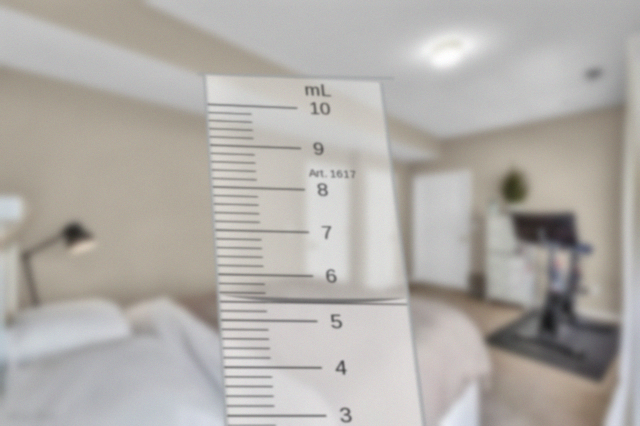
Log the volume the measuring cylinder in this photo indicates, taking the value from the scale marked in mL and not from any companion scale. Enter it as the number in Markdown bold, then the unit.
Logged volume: **5.4** mL
